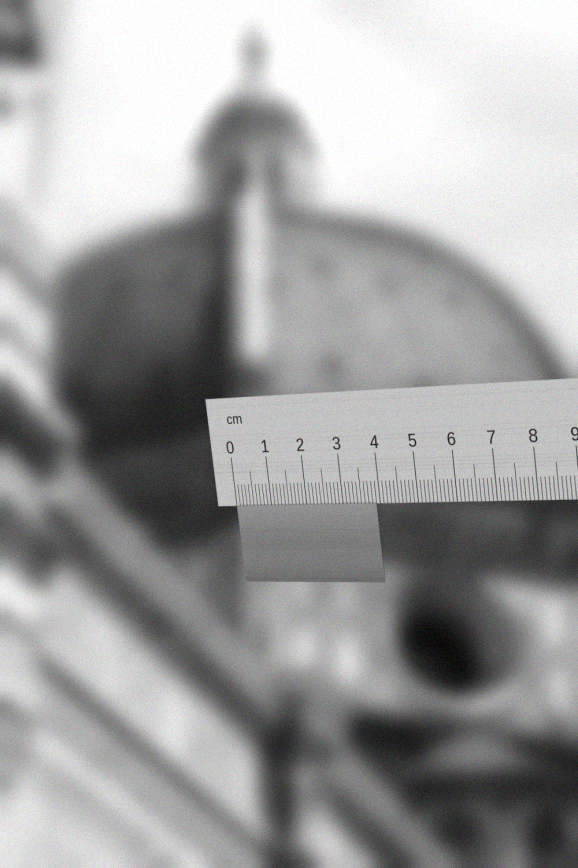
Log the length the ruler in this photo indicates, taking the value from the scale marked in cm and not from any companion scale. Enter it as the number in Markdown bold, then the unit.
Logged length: **3.9** cm
